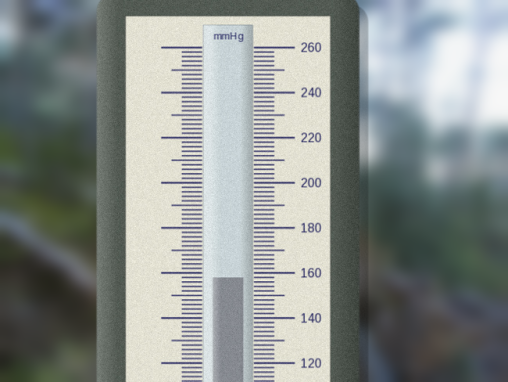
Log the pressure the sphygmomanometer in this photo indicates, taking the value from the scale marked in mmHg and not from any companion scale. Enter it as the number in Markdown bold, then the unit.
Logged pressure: **158** mmHg
